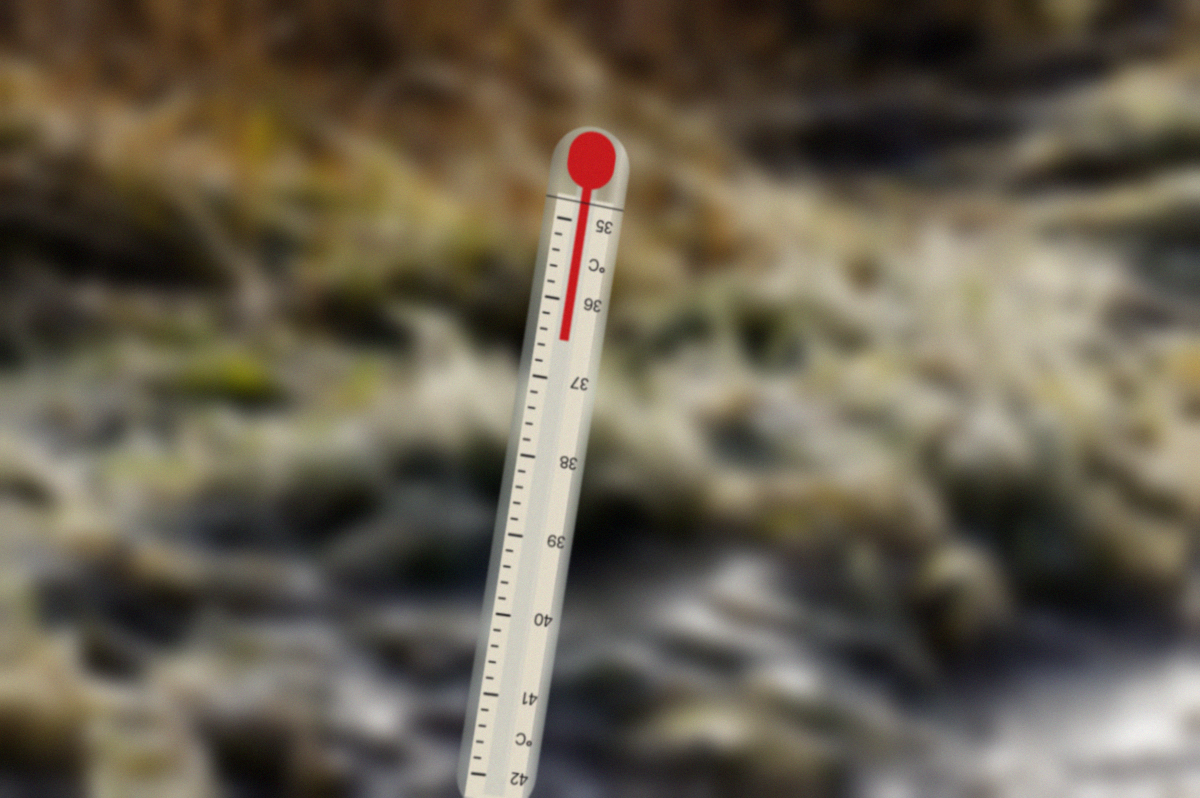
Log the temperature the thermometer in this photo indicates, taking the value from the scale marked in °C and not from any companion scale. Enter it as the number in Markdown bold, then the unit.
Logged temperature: **36.5** °C
